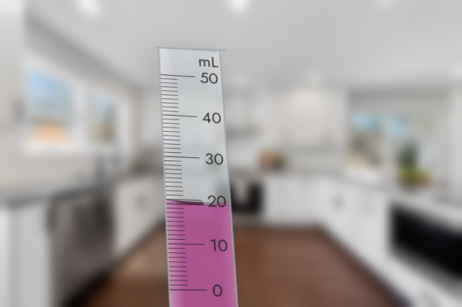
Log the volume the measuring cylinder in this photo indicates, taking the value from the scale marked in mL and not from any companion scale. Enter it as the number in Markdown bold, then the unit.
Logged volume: **19** mL
